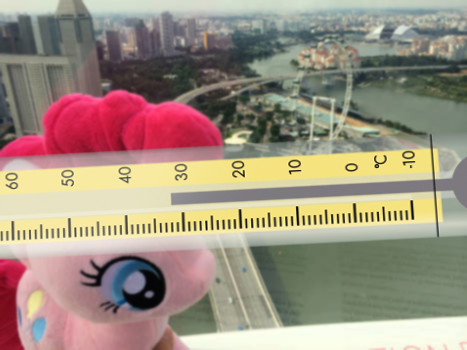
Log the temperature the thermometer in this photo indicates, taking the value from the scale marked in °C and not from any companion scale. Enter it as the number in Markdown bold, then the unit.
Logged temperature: **32** °C
